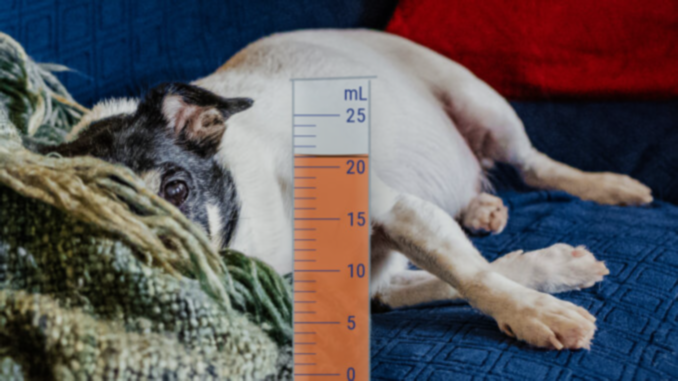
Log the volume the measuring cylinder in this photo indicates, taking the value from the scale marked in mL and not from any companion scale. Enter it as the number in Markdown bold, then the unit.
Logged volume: **21** mL
